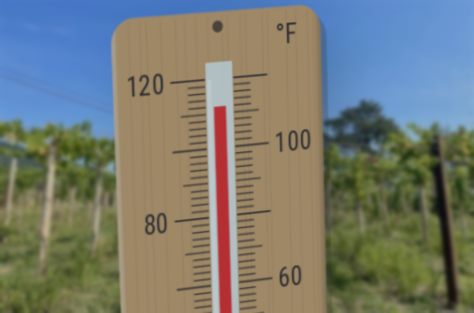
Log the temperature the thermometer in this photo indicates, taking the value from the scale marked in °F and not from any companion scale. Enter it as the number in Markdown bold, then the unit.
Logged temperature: **112** °F
